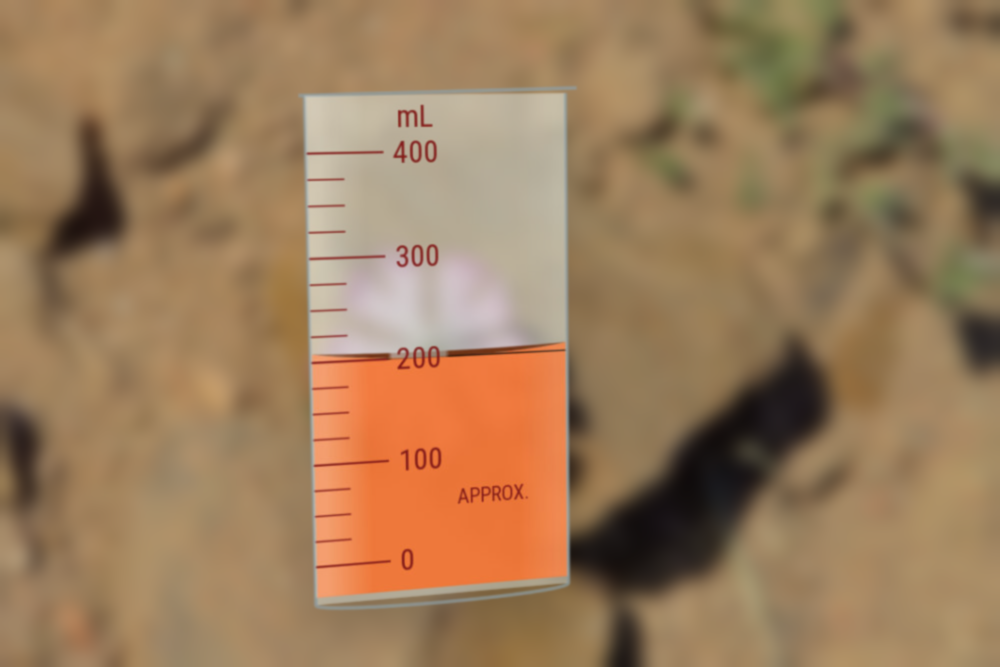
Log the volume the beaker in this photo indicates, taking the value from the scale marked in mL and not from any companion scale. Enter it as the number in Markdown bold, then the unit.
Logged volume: **200** mL
